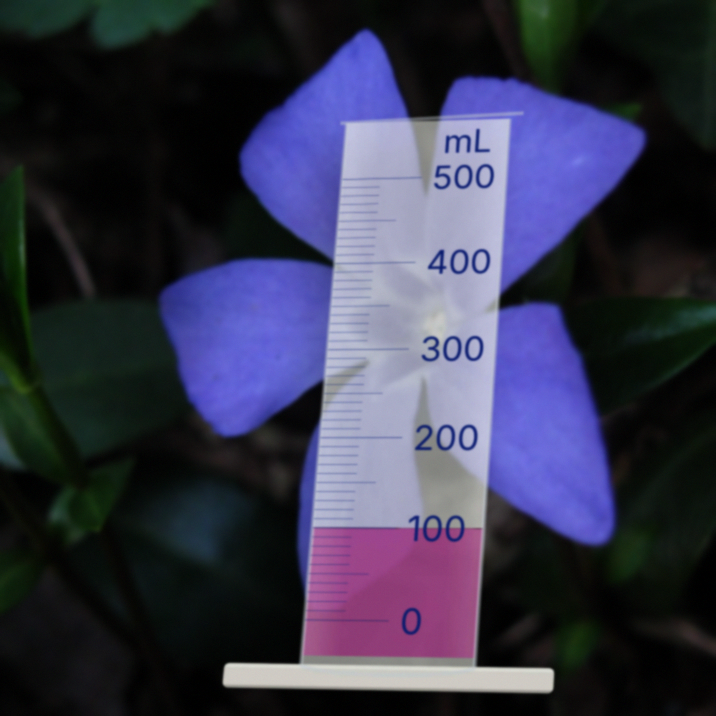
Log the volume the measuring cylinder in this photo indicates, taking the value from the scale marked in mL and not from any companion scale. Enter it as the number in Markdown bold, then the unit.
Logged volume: **100** mL
